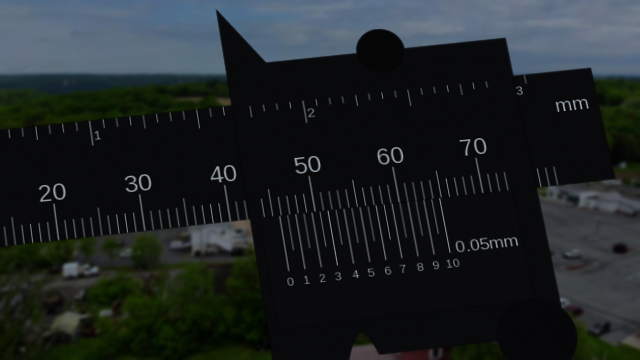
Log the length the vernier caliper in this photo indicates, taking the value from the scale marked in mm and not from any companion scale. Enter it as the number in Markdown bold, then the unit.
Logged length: **45.8** mm
